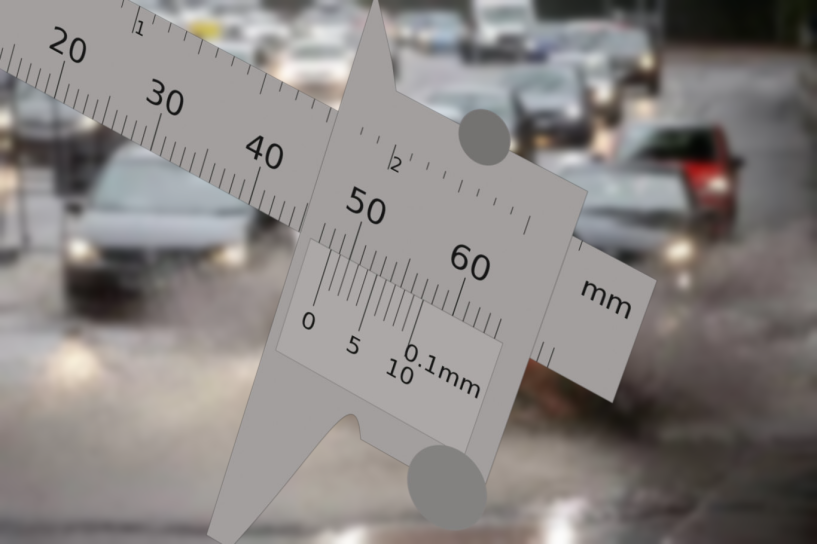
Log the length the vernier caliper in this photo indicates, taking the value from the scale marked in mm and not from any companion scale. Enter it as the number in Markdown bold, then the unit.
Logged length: **48.2** mm
